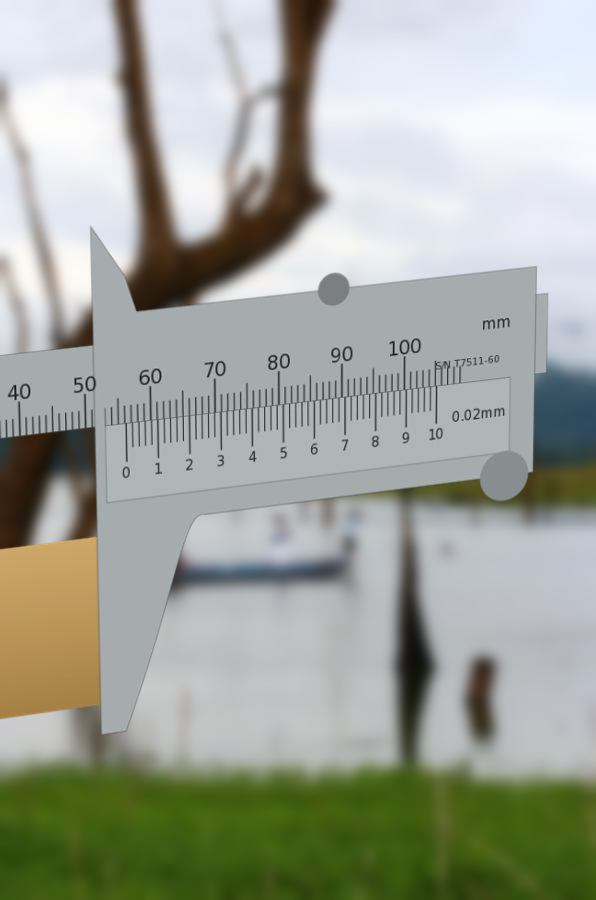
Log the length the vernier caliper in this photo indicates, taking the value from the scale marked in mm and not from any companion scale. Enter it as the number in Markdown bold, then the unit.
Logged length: **56.2** mm
